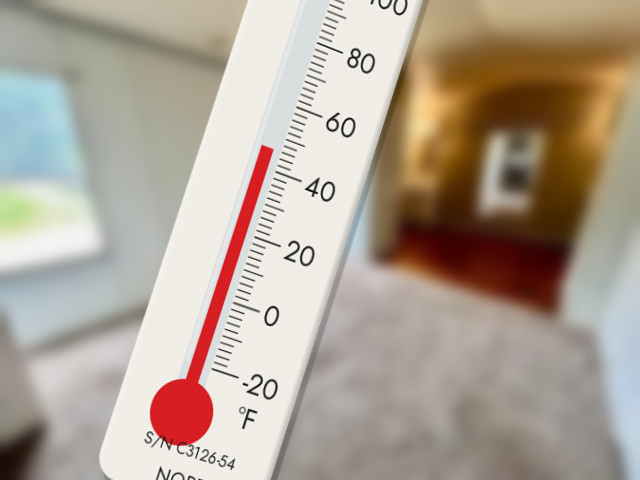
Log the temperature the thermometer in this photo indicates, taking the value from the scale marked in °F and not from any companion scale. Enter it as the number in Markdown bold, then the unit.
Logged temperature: **46** °F
